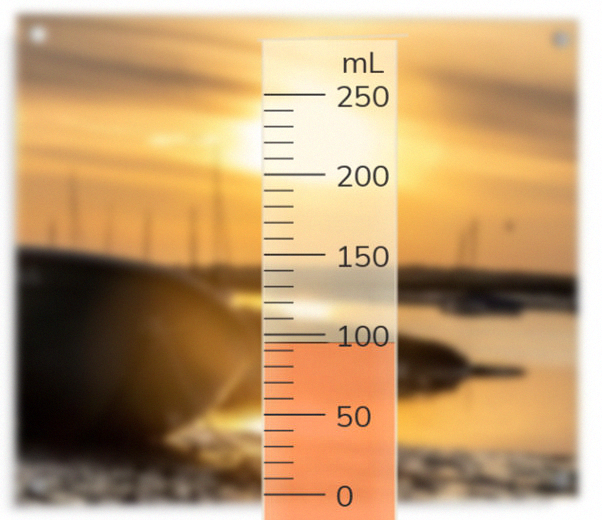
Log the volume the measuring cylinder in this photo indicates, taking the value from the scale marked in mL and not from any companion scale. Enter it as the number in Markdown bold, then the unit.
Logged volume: **95** mL
